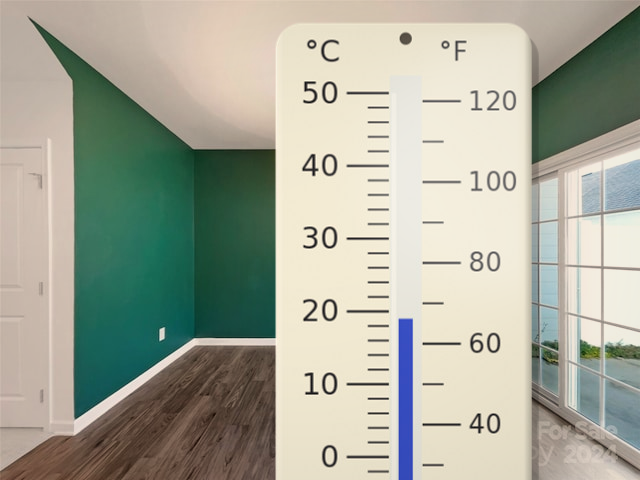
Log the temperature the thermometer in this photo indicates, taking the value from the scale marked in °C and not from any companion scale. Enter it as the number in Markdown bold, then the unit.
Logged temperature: **19** °C
